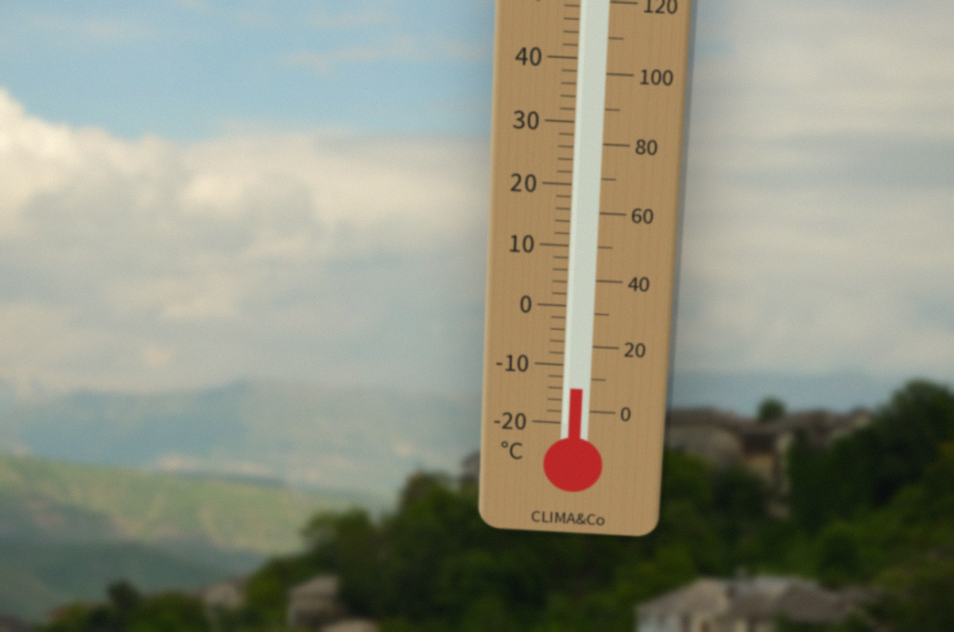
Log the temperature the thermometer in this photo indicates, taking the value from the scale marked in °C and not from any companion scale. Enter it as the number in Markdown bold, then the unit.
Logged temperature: **-14** °C
